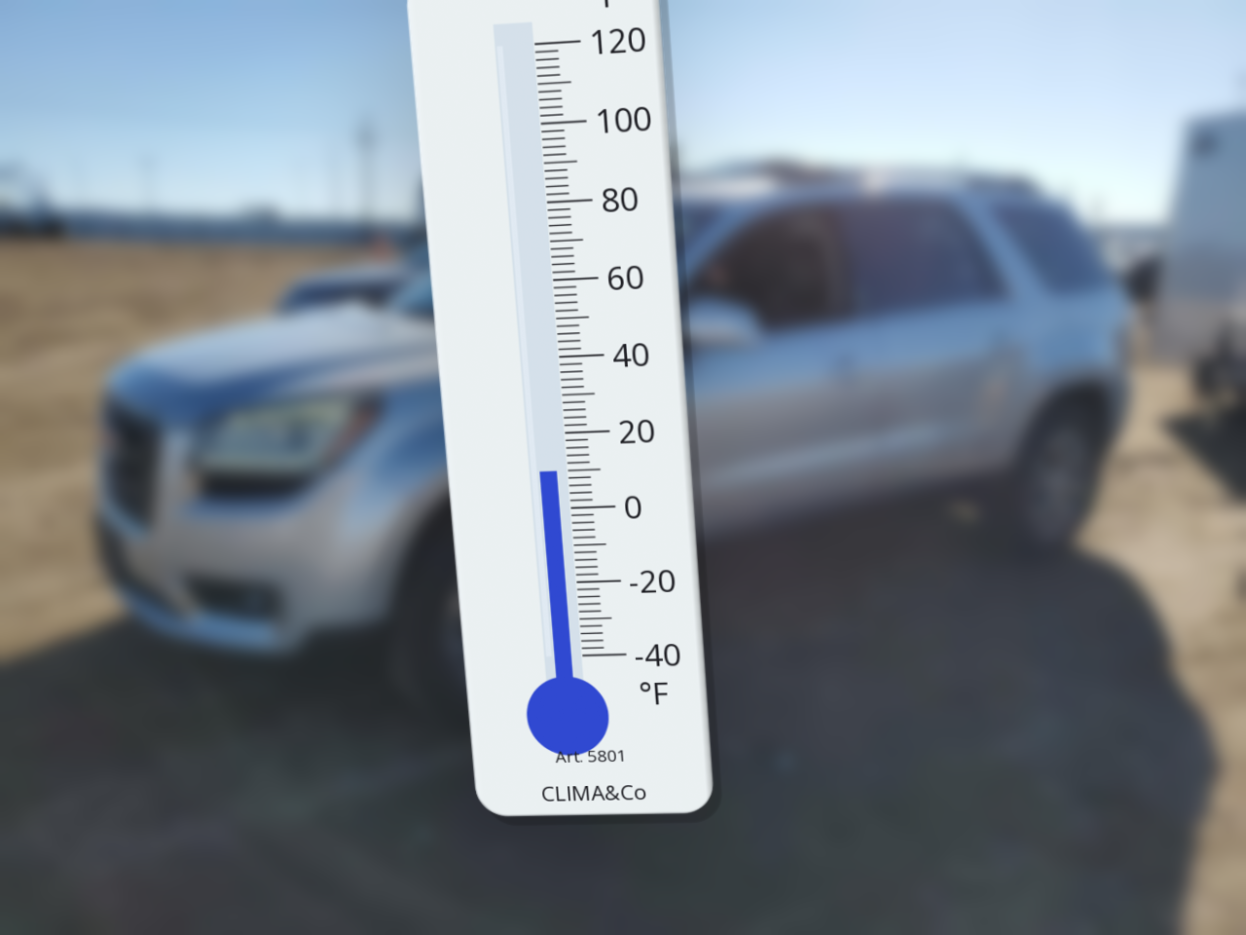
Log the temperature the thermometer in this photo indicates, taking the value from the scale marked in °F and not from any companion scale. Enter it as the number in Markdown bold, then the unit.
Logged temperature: **10** °F
